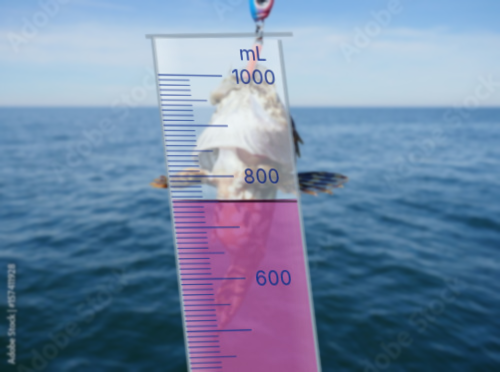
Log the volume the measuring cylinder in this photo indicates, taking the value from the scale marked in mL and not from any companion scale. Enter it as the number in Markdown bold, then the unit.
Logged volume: **750** mL
